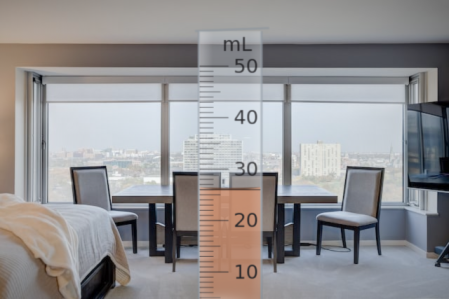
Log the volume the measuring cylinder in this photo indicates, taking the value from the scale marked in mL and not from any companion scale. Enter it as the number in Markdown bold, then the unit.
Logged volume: **26** mL
